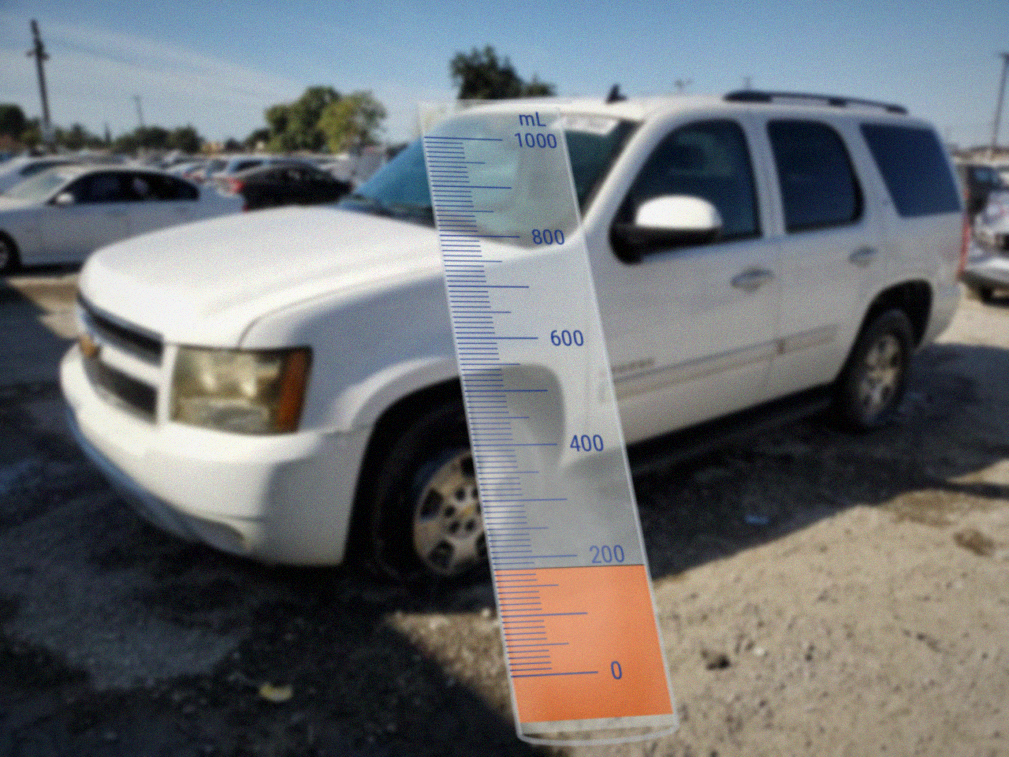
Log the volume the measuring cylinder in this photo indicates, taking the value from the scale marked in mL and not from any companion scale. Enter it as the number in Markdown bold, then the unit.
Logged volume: **180** mL
